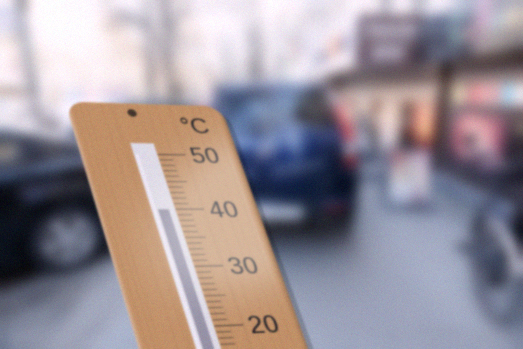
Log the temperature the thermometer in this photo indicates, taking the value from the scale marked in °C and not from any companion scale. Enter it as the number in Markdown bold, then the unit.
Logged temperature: **40** °C
